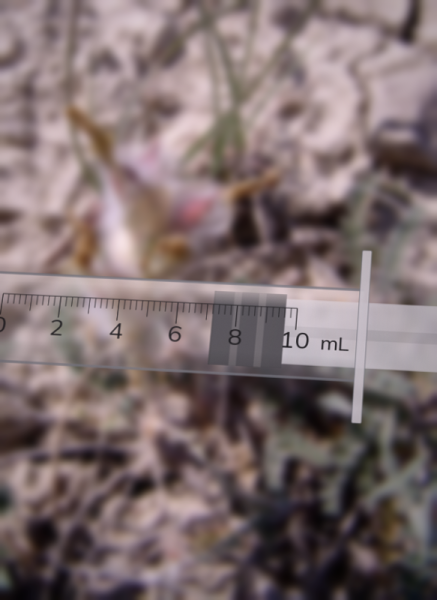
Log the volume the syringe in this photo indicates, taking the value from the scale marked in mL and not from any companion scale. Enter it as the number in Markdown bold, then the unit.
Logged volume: **7.2** mL
